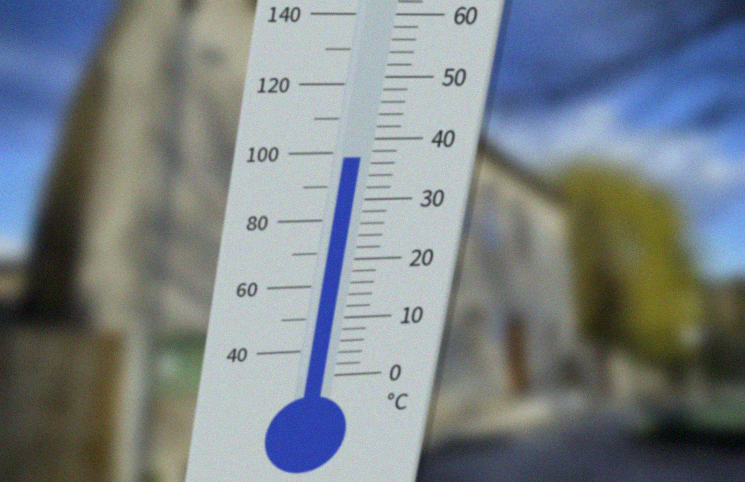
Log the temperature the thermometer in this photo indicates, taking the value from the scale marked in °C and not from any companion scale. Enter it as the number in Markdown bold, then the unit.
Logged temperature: **37** °C
